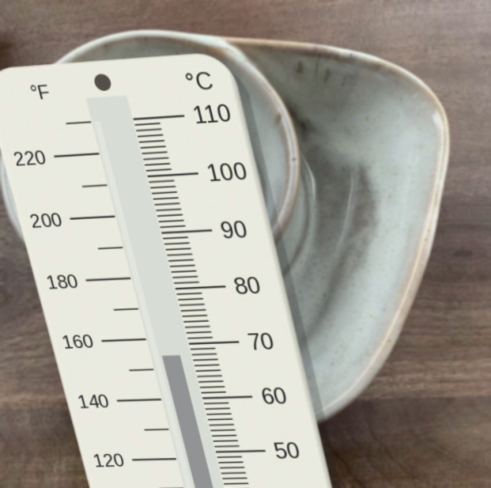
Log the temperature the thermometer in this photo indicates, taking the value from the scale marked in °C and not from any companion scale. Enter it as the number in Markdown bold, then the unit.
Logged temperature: **68** °C
